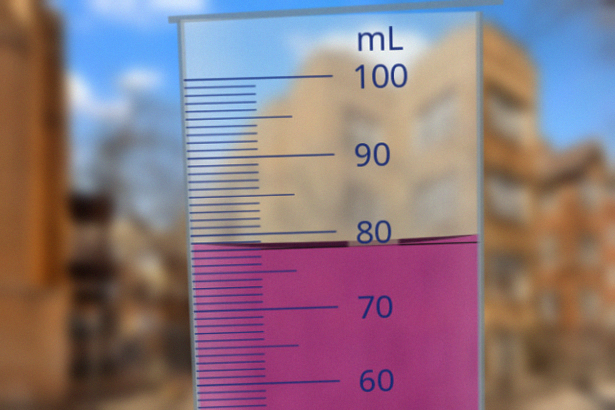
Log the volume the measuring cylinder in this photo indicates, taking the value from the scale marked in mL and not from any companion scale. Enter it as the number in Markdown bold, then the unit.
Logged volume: **78** mL
